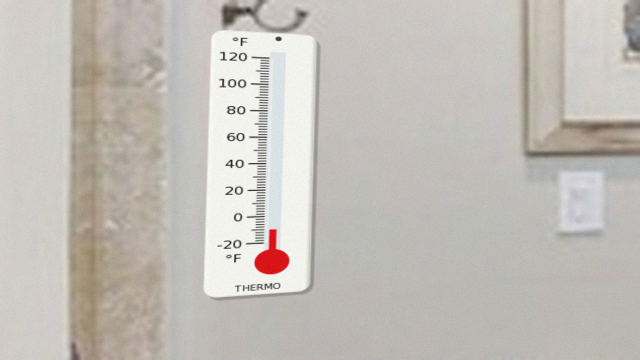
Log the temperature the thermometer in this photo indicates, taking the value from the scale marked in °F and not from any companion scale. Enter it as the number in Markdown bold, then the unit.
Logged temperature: **-10** °F
